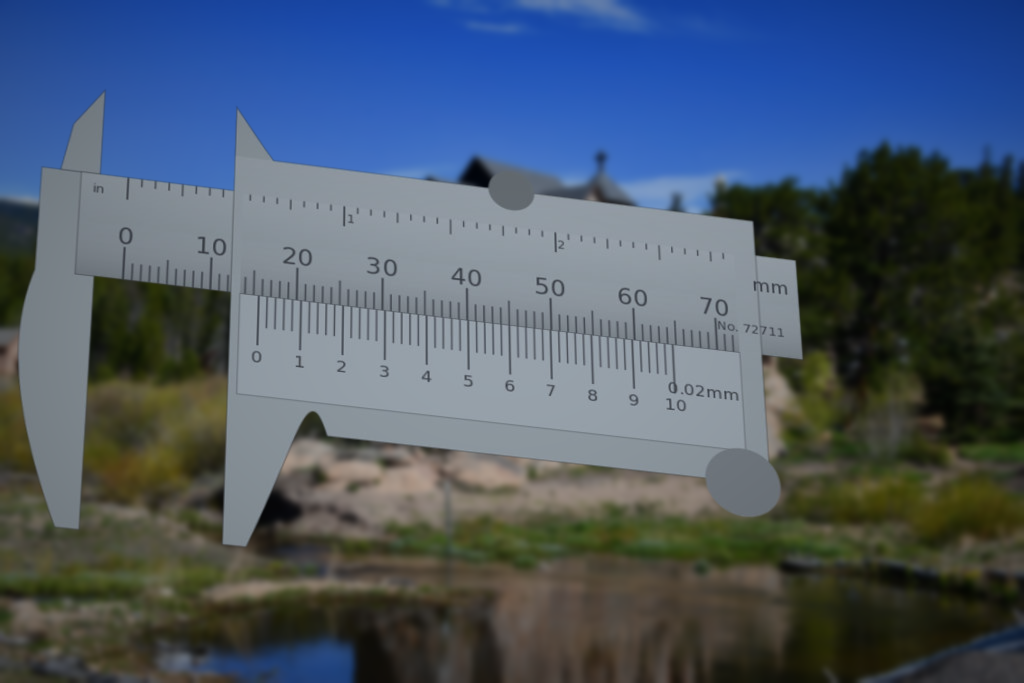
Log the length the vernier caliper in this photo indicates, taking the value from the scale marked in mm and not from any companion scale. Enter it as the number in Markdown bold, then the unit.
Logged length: **15.6** mm
